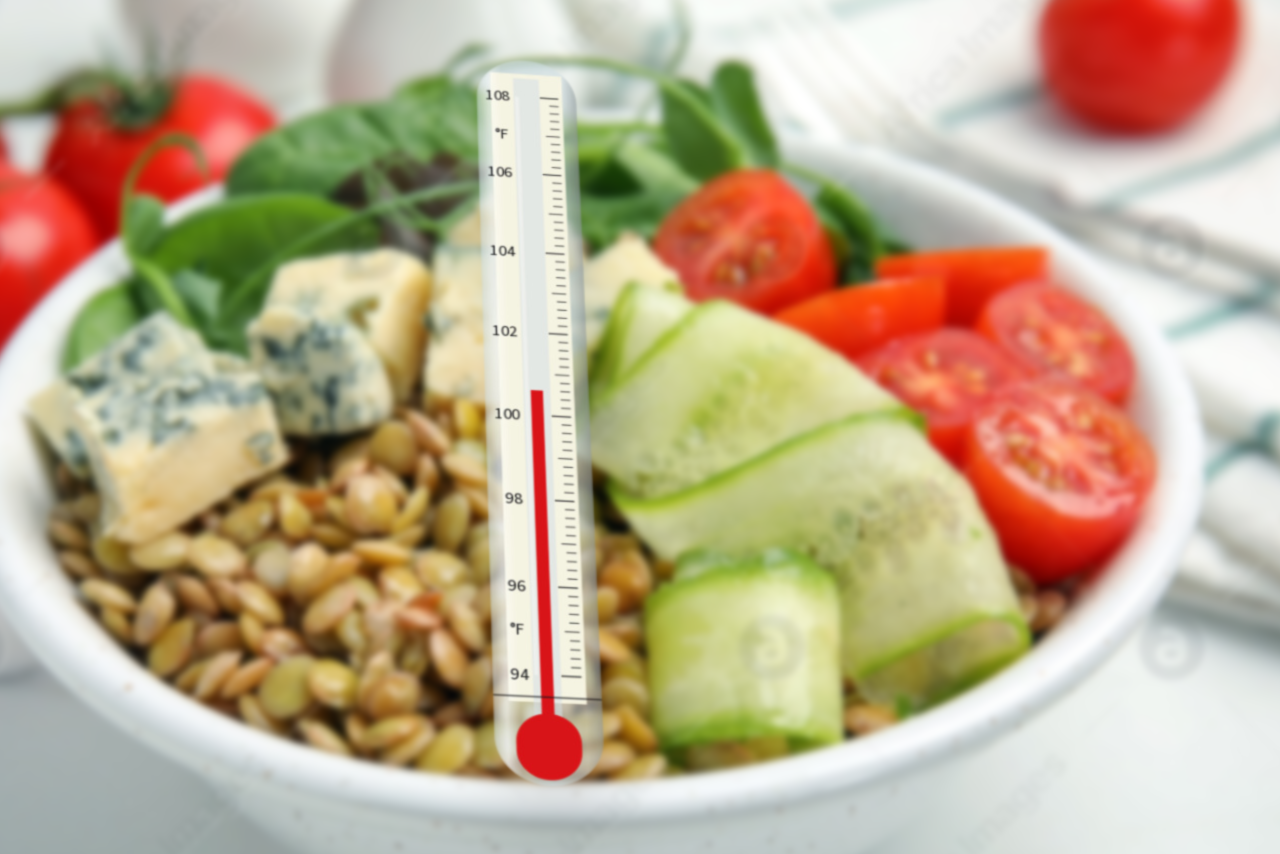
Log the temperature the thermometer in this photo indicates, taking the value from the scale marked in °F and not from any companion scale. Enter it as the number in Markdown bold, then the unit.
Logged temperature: **100.6** °F
